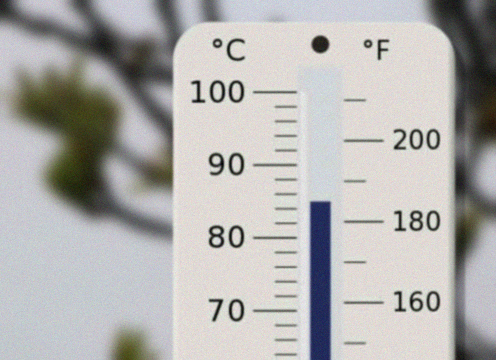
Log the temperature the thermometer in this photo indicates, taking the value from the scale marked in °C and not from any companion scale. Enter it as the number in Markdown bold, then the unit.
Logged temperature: **85** °C
